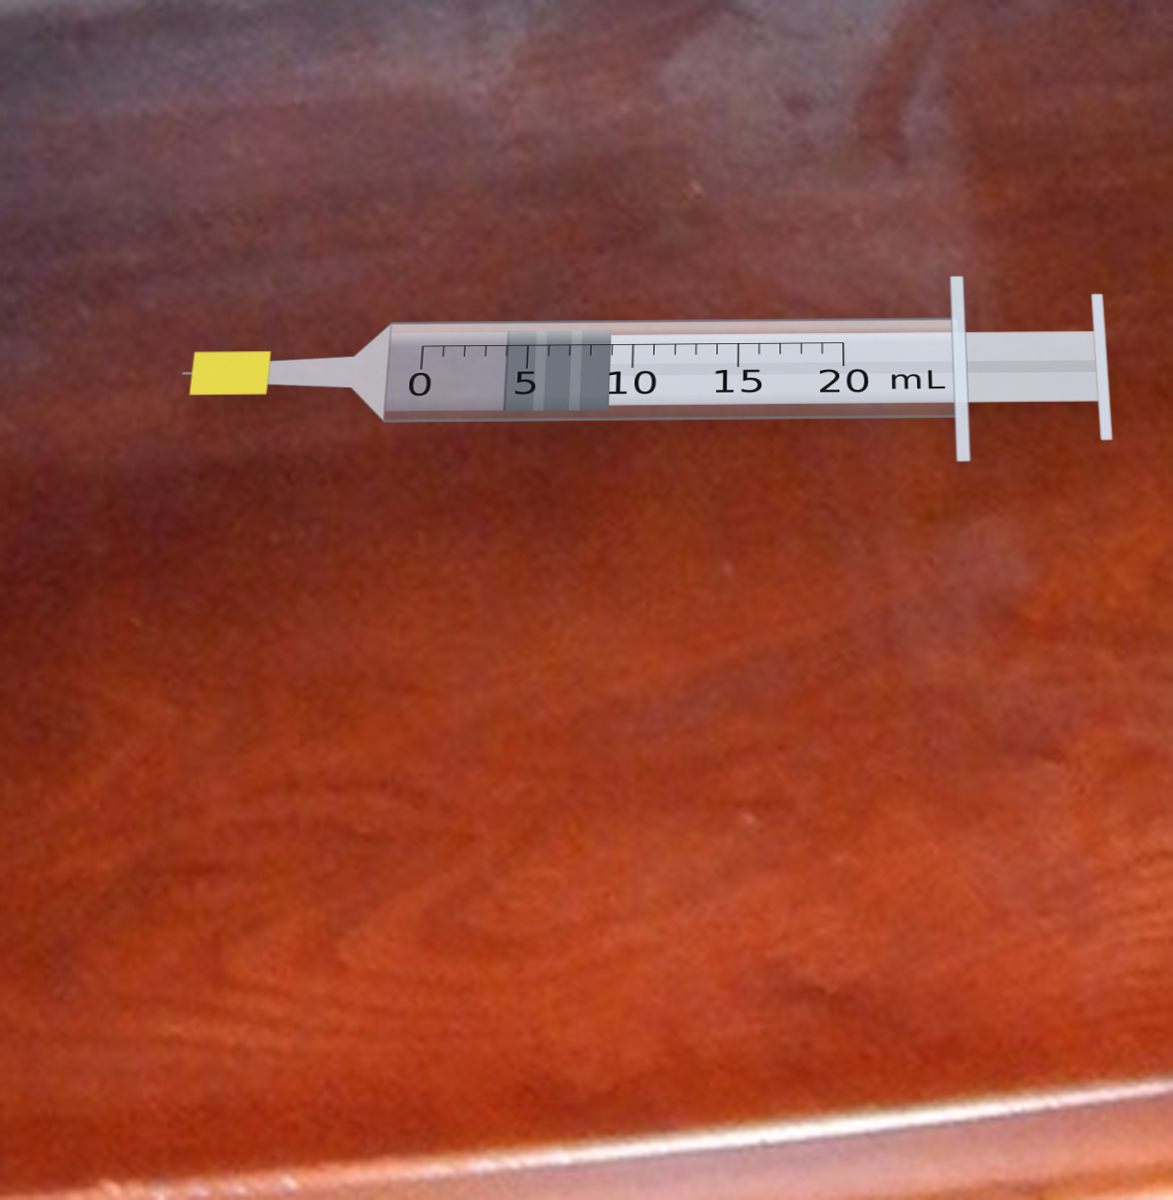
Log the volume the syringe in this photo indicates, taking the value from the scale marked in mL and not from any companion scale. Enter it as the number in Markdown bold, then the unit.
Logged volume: **4** mL
